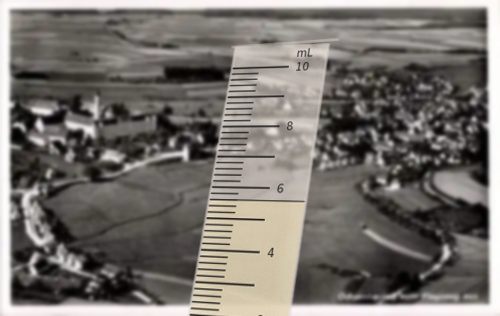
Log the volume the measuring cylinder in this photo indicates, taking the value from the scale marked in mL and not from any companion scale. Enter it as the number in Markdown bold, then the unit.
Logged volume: **5.6** mL
